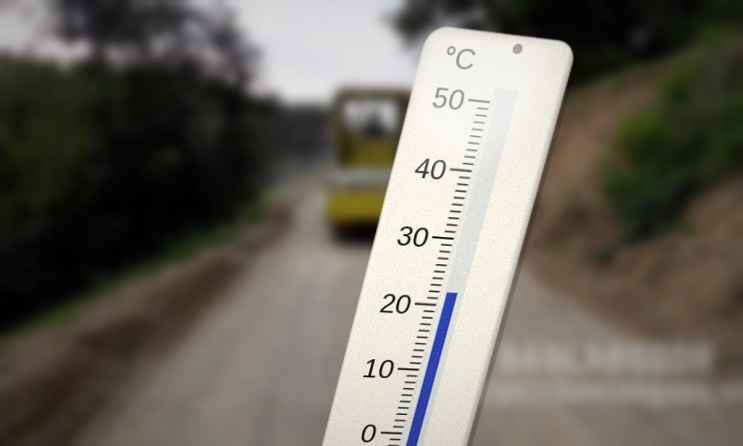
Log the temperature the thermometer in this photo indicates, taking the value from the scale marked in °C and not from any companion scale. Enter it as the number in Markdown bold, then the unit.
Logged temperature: **22** °C
